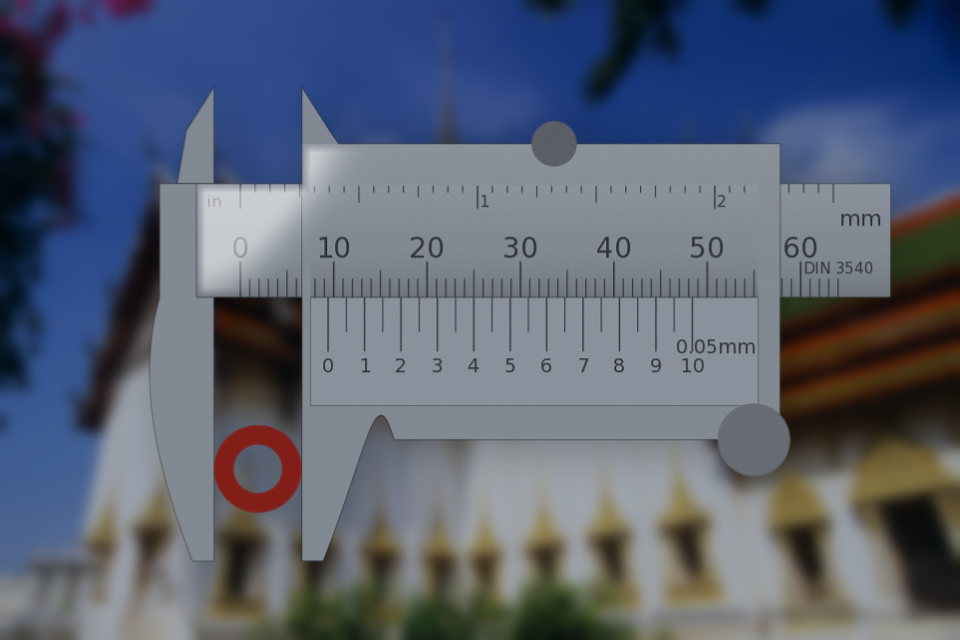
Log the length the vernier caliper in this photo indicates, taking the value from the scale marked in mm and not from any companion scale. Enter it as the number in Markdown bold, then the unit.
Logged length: **9.4** mm
